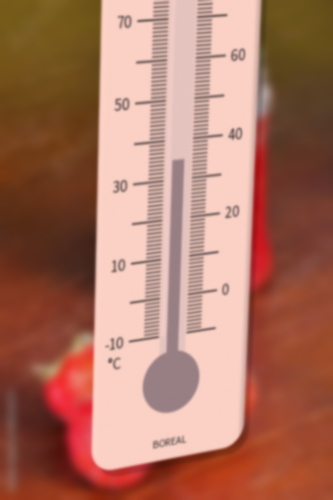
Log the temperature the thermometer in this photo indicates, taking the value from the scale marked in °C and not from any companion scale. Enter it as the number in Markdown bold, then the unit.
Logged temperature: **35** °C
